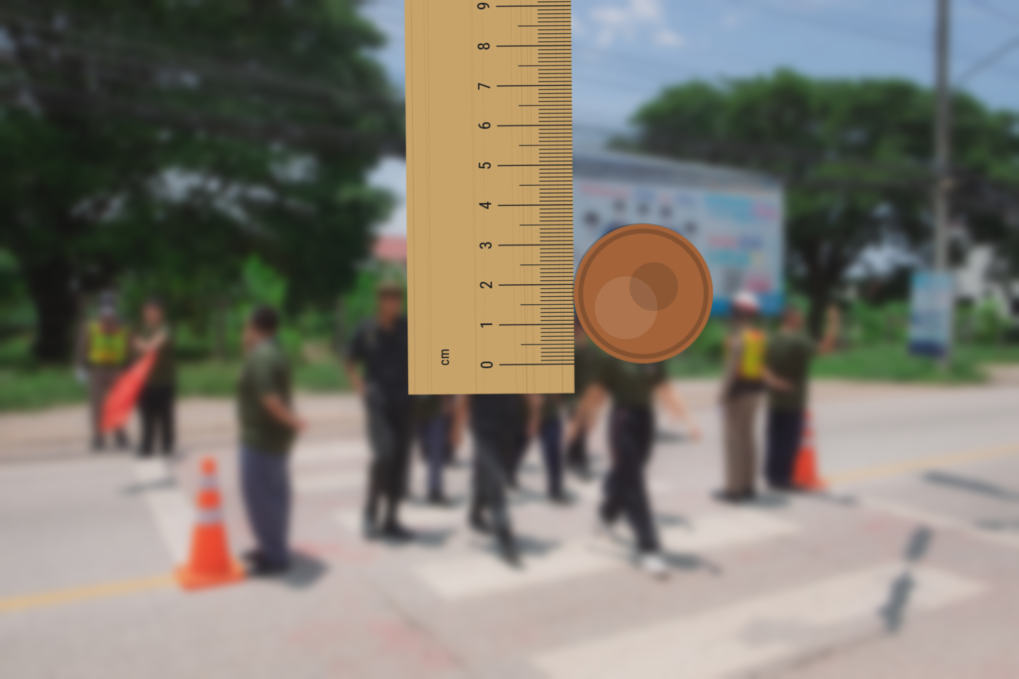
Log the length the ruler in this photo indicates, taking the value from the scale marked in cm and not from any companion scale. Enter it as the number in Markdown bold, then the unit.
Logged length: **3.5** cm
